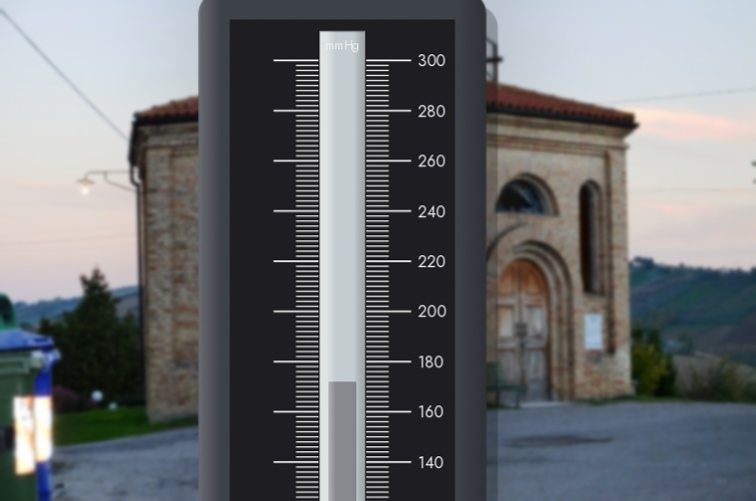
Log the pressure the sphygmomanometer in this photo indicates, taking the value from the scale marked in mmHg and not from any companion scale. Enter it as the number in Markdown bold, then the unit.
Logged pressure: **172** mmHg
